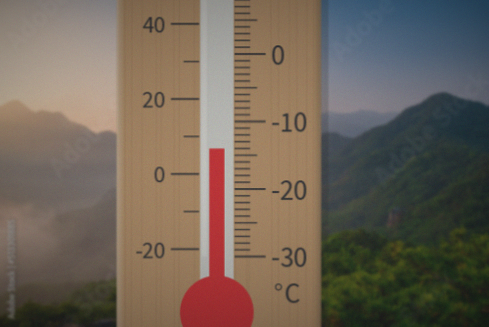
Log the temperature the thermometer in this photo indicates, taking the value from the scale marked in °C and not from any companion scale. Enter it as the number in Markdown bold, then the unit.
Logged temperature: **-14** °C
